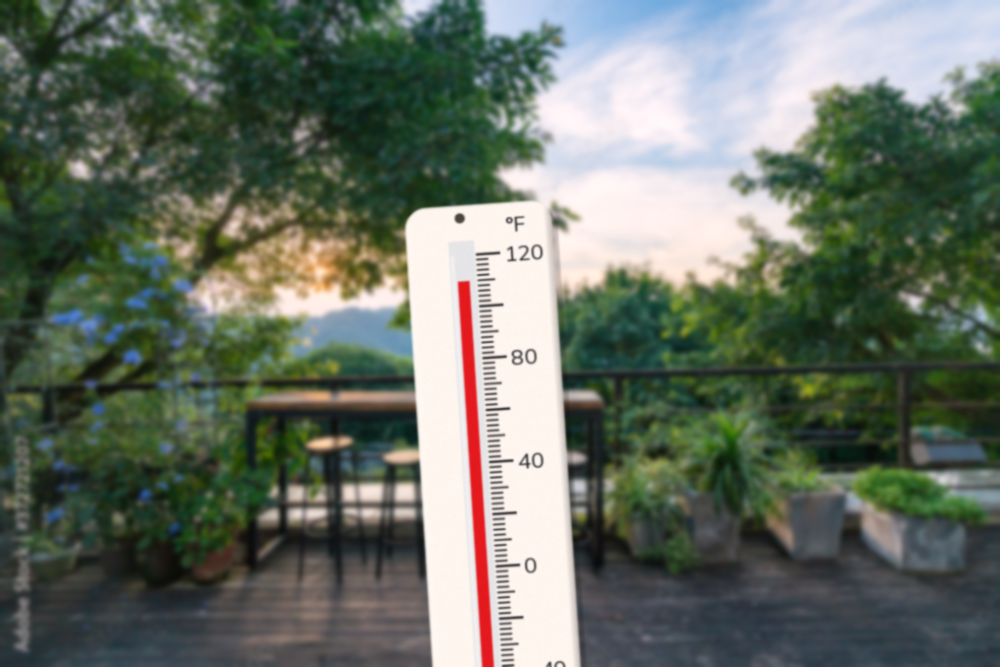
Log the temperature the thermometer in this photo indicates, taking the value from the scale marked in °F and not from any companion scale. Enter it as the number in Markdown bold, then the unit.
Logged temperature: **110** °F
